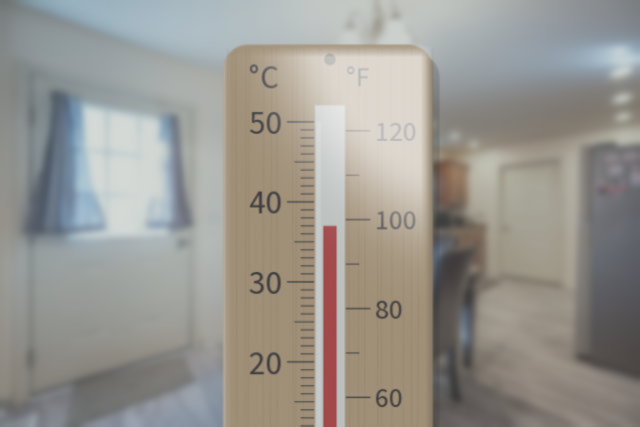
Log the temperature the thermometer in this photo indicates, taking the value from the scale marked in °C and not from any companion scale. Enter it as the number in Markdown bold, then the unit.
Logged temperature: **37** °C
